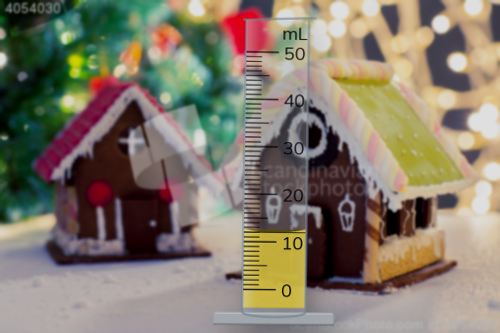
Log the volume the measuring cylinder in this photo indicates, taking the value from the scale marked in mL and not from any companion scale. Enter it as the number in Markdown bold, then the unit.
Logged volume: **12** mL
